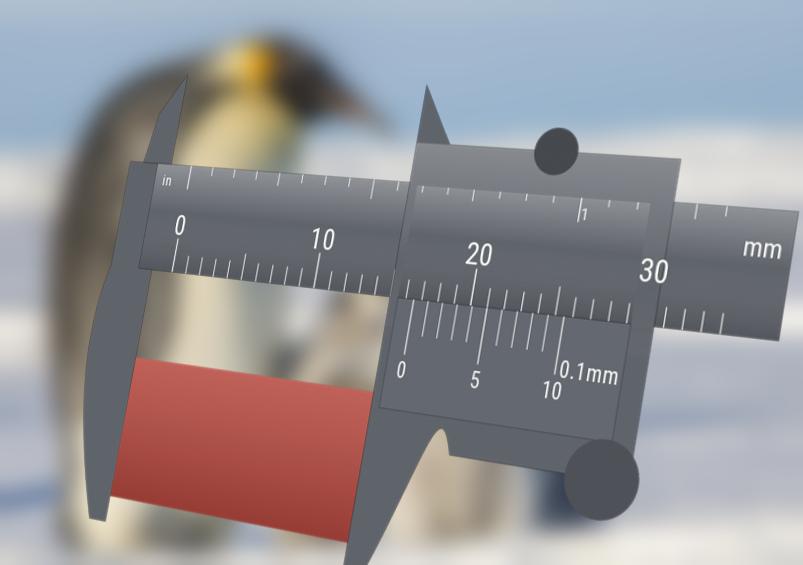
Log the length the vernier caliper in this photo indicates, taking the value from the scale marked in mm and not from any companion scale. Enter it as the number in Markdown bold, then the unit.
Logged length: **16.5** mm
